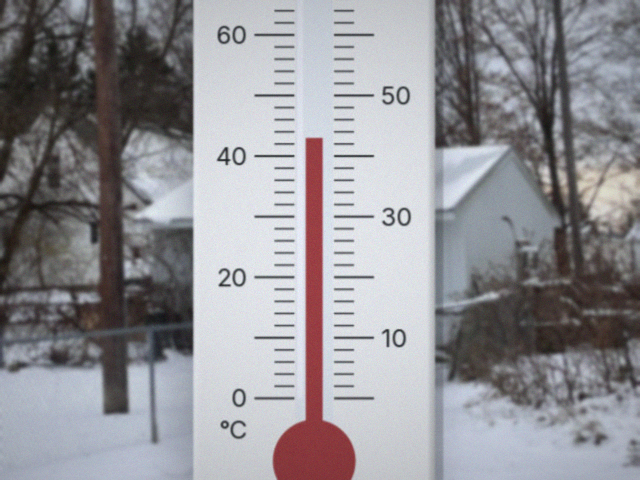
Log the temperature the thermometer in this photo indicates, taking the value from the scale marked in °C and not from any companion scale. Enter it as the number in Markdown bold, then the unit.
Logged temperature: **43** °C
